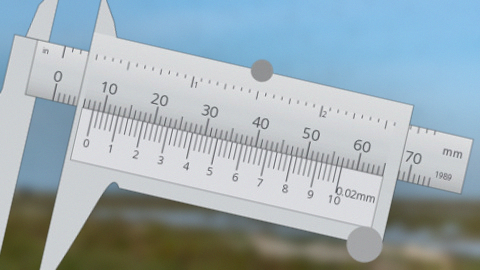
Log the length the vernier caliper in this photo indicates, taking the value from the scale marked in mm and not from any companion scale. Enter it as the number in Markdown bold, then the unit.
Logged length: **8.0** mm
